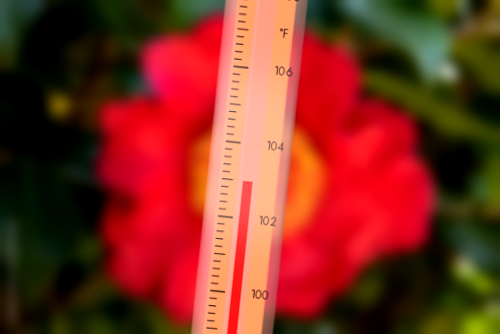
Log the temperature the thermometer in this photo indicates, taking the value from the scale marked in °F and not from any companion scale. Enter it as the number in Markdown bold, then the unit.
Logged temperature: **103** °F
